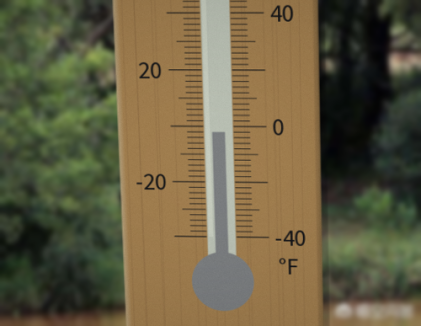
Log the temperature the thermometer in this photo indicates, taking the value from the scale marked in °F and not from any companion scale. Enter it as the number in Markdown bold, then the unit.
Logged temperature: **-2** °F
